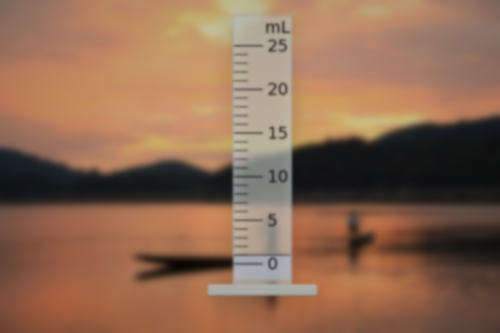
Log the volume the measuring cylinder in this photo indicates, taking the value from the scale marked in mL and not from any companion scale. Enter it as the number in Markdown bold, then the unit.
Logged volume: **1** mL
